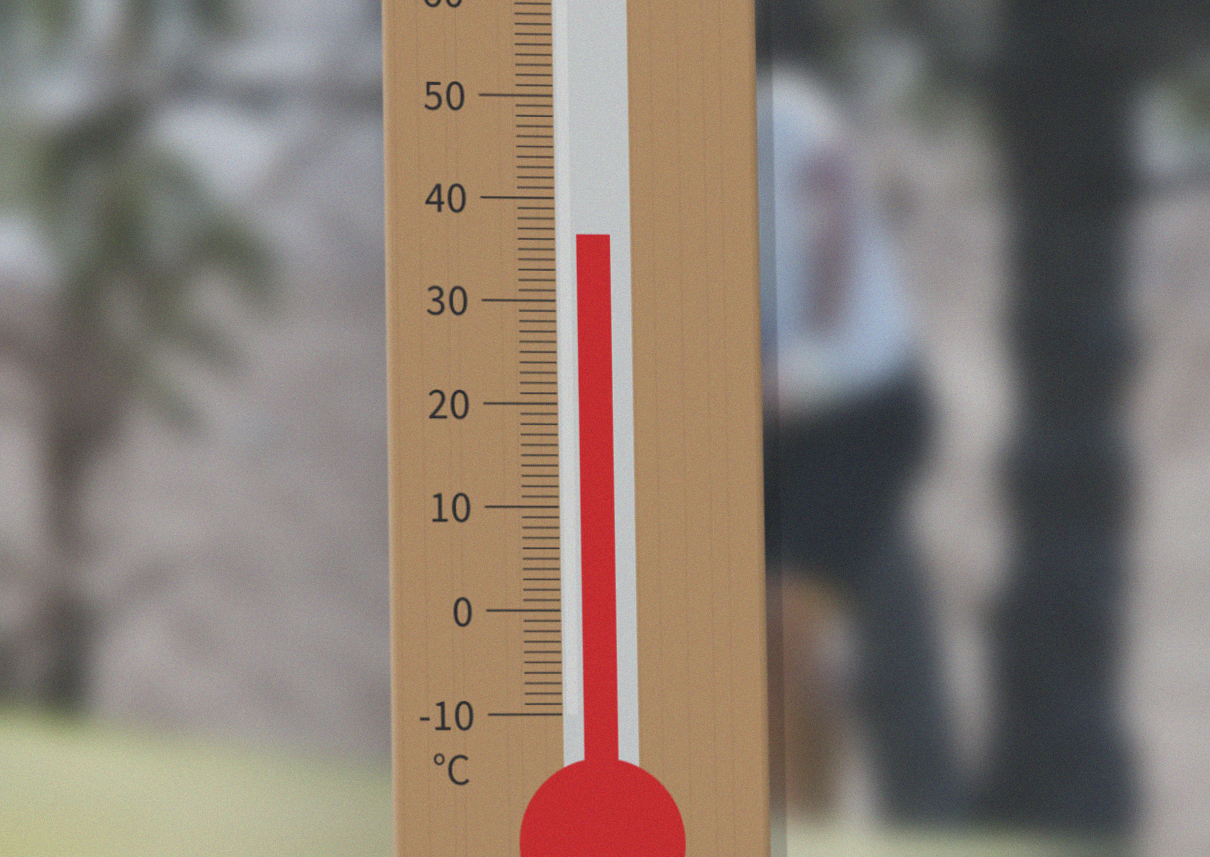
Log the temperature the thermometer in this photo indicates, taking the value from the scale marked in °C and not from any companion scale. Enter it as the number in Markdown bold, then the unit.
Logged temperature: **36.5** °C
